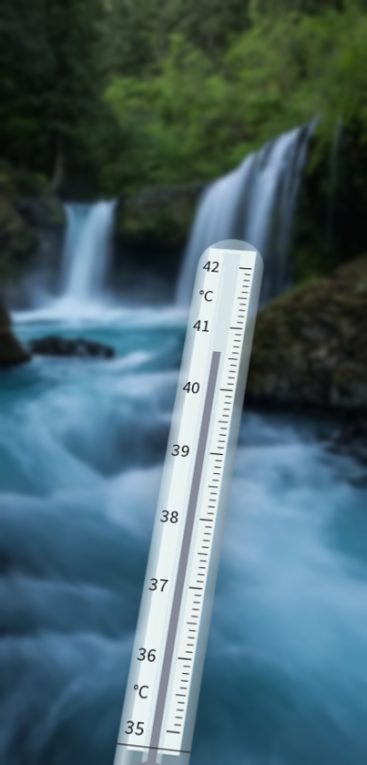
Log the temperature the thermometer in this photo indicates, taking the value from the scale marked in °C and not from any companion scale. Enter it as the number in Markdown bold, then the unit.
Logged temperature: **40.6** °C
